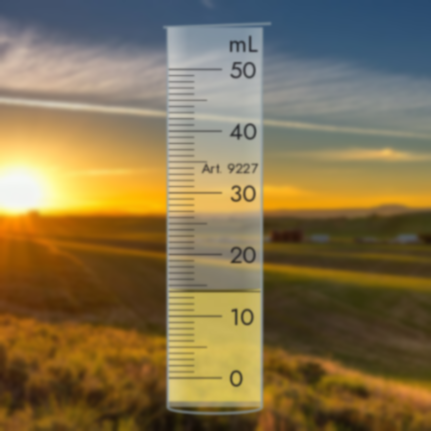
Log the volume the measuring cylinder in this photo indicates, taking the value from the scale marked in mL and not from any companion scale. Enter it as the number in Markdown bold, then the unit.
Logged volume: **14** mL
